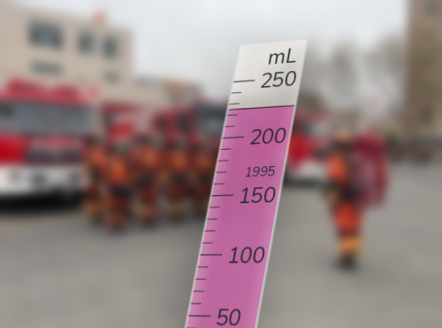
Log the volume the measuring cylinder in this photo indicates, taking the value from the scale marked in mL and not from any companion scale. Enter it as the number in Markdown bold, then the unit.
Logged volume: **225** mL
